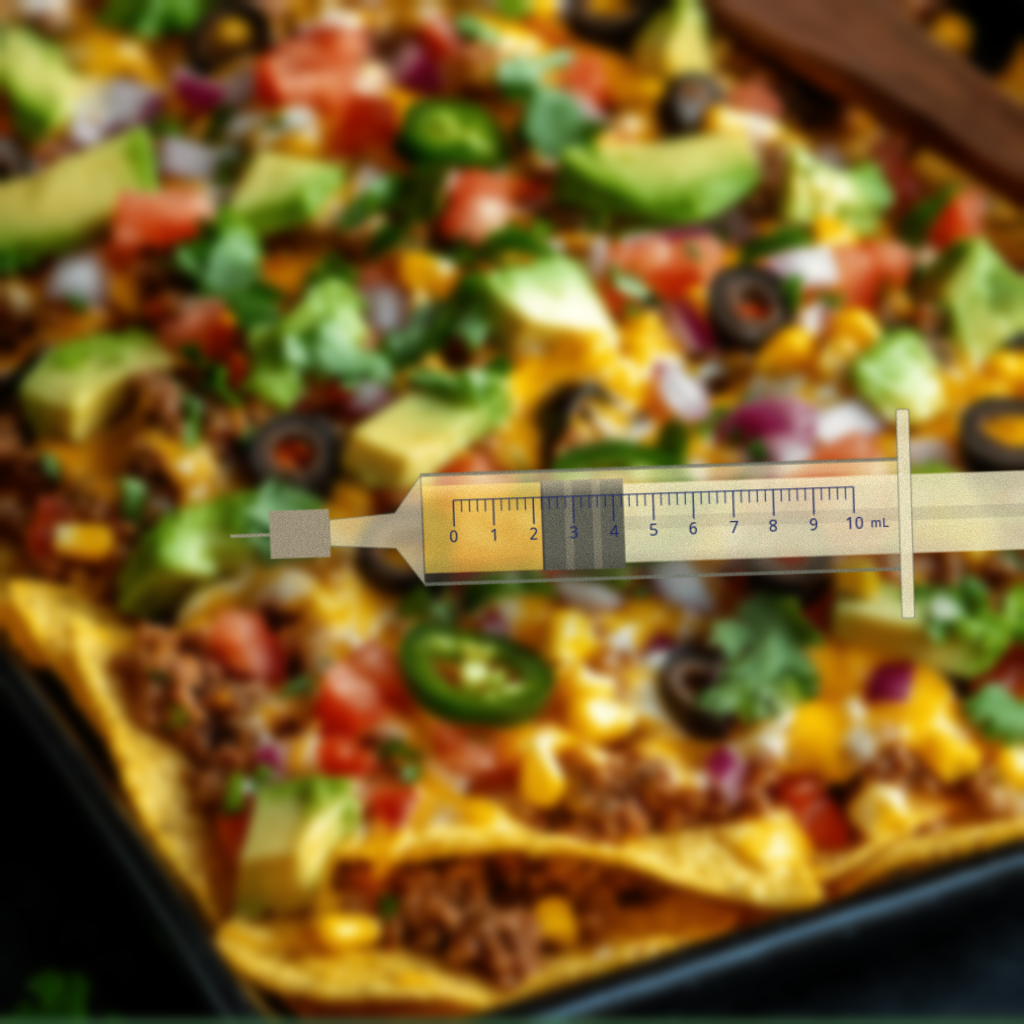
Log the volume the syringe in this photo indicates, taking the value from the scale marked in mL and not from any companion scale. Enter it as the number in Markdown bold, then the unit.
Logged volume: **2.2** mL
